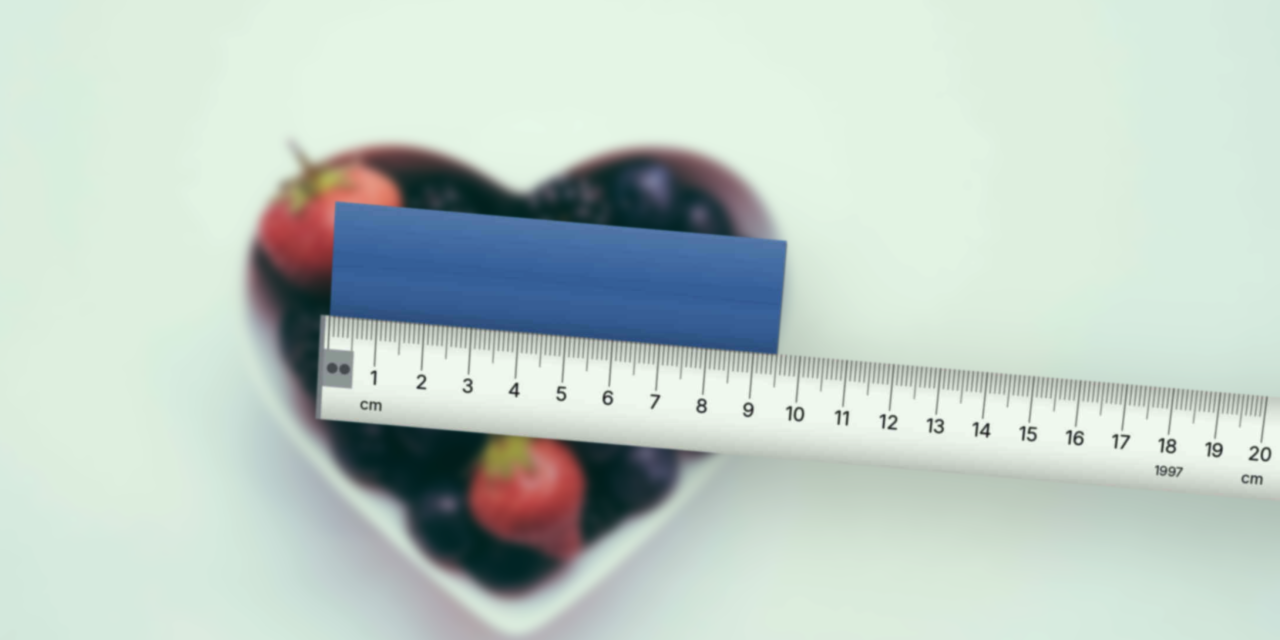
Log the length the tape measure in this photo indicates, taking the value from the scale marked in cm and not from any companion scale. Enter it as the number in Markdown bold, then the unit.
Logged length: **9.5** cm
